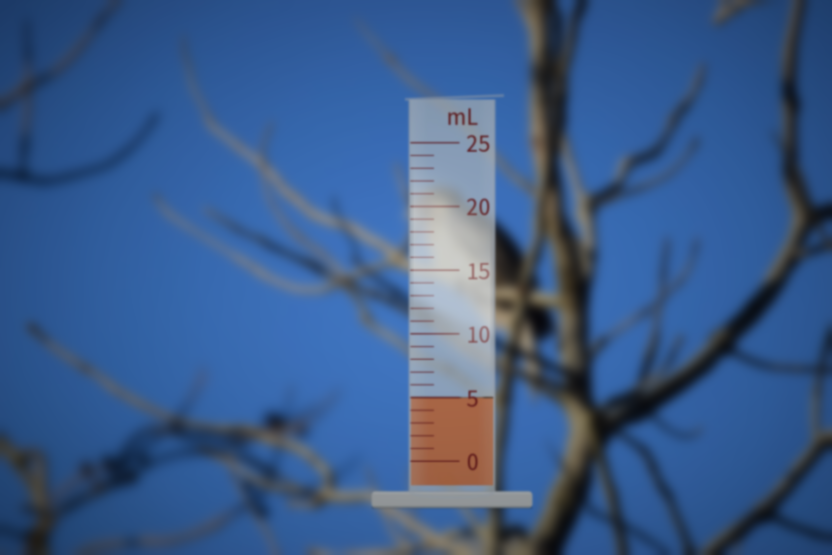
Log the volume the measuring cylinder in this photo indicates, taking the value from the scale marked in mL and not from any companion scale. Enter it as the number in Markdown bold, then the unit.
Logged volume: **5** mL
